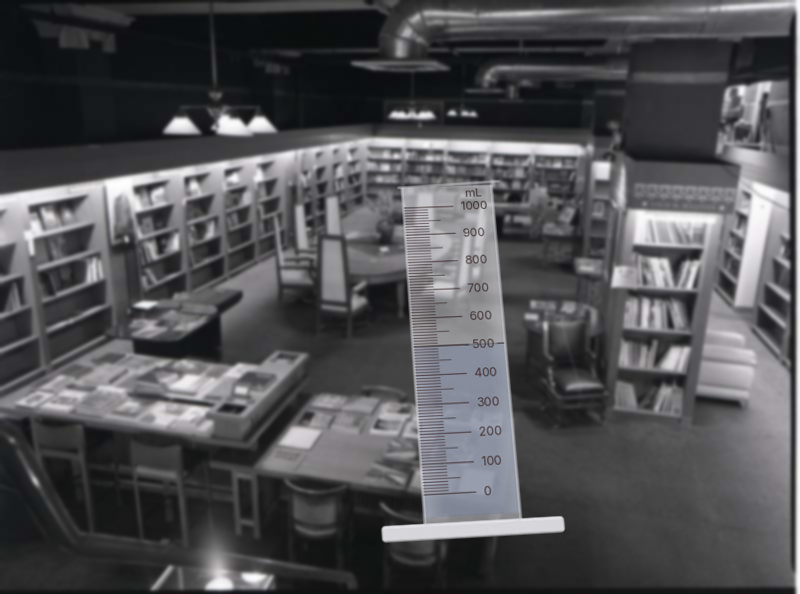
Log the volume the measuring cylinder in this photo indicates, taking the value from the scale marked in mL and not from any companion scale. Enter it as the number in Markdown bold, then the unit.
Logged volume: **500** mL
